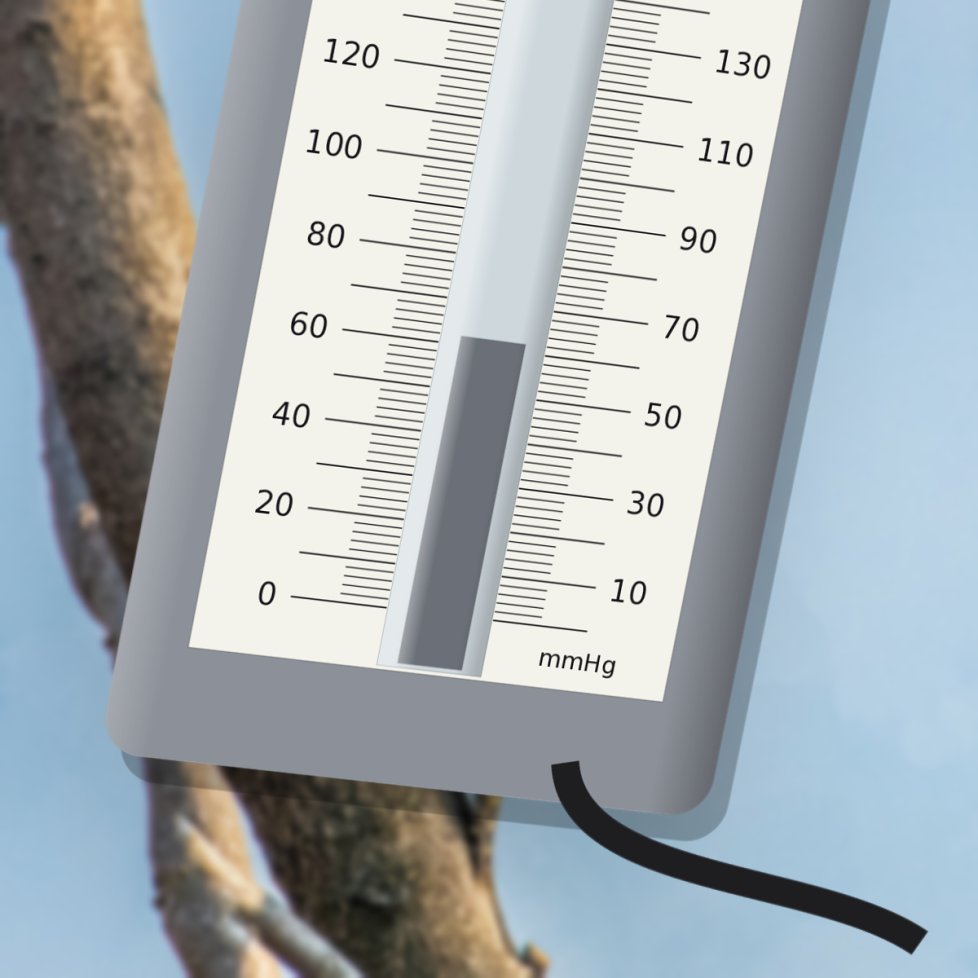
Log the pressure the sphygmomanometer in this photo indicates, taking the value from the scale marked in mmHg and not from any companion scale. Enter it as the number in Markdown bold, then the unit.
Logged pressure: **62** mmHg
